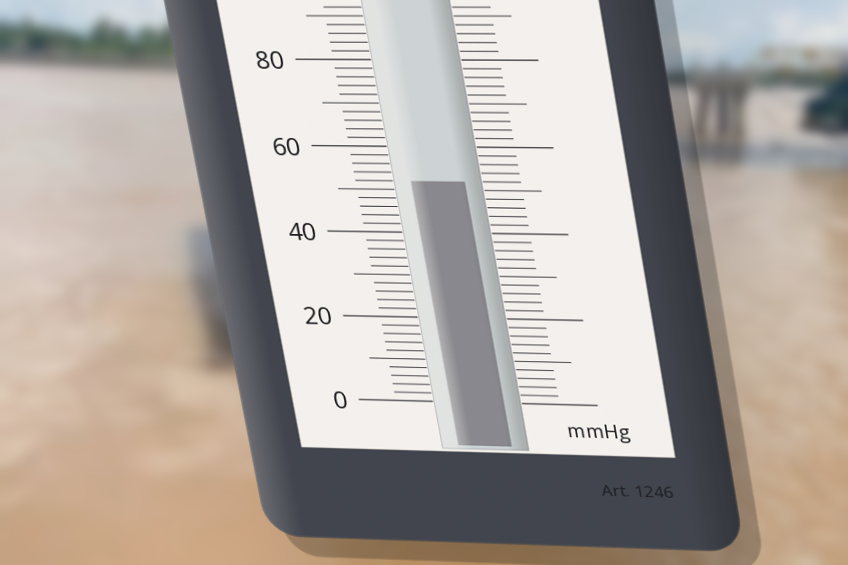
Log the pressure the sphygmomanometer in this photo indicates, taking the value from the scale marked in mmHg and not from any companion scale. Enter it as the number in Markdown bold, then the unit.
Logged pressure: **52** mmHg
